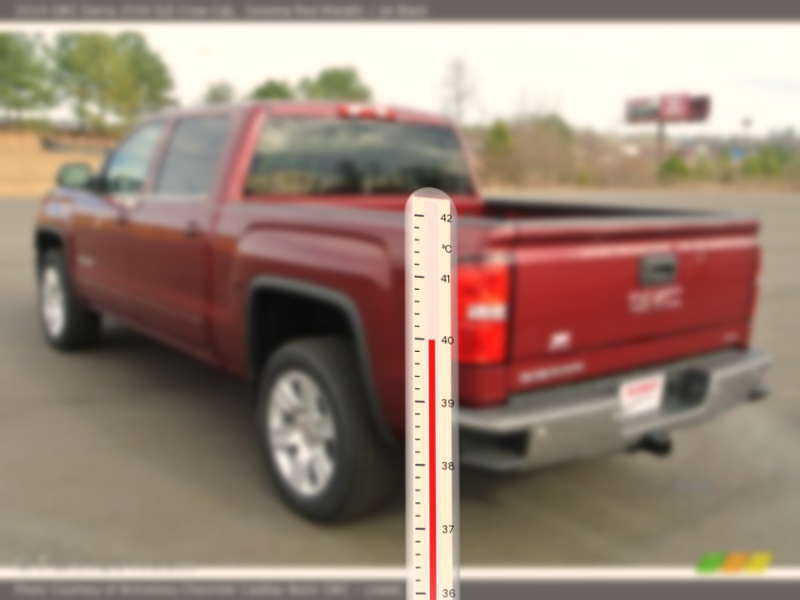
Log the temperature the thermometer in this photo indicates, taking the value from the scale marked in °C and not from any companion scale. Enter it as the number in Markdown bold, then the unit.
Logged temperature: **40** °C
